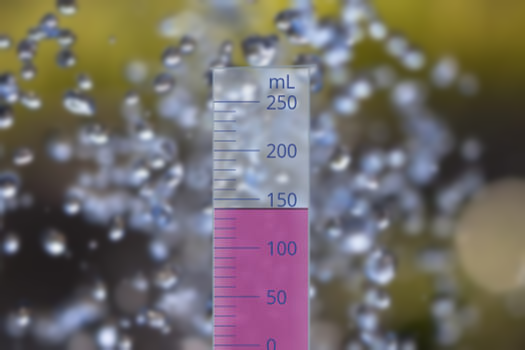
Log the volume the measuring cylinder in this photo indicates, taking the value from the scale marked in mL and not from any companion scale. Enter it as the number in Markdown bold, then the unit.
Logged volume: **140** mL
